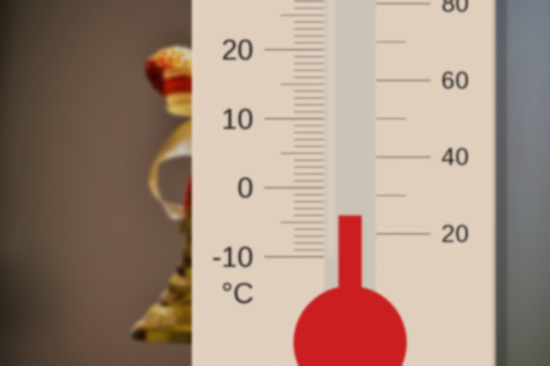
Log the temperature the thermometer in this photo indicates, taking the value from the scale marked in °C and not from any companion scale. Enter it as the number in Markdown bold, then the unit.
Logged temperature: **-4** °C
